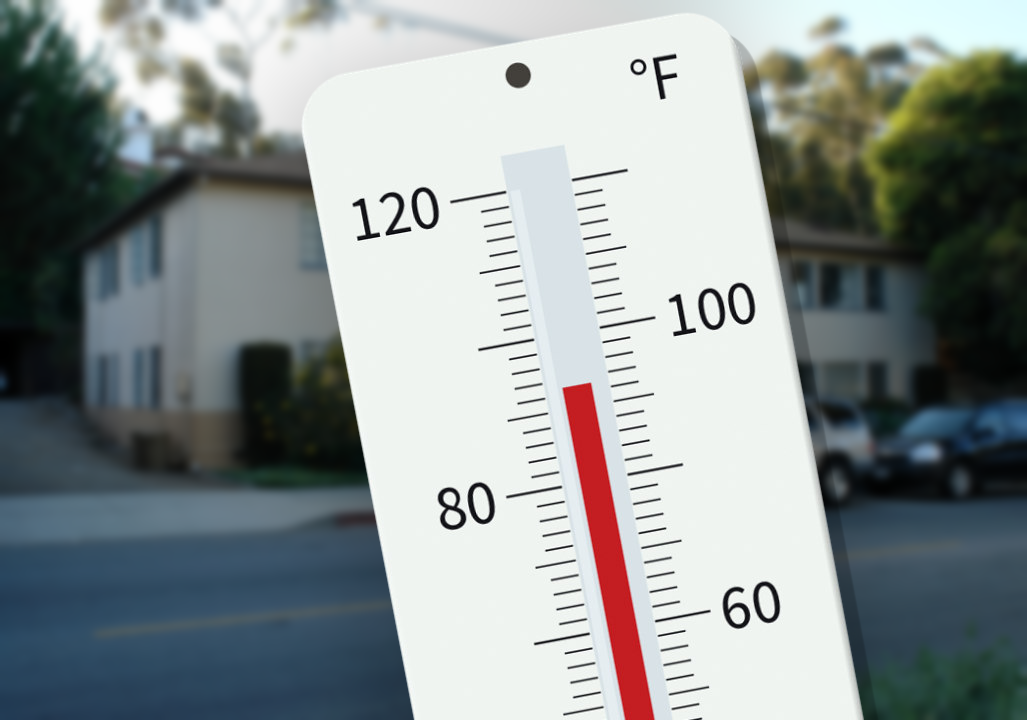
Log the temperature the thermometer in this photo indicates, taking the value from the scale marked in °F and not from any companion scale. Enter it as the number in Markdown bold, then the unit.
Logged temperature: **93** °F
